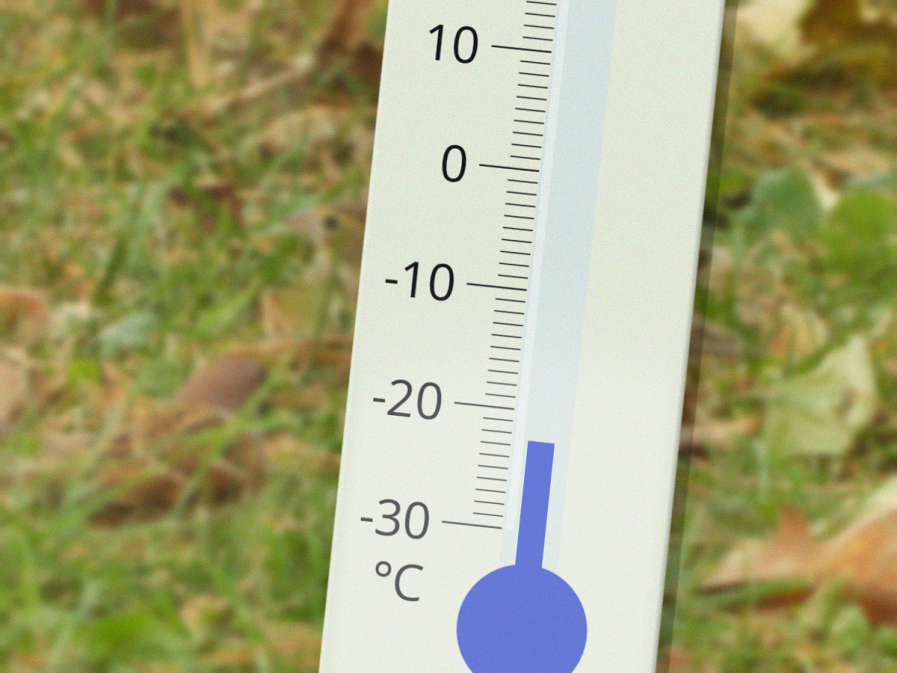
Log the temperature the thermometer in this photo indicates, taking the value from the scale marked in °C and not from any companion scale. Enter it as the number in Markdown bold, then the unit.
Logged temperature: **-22.5** °C
